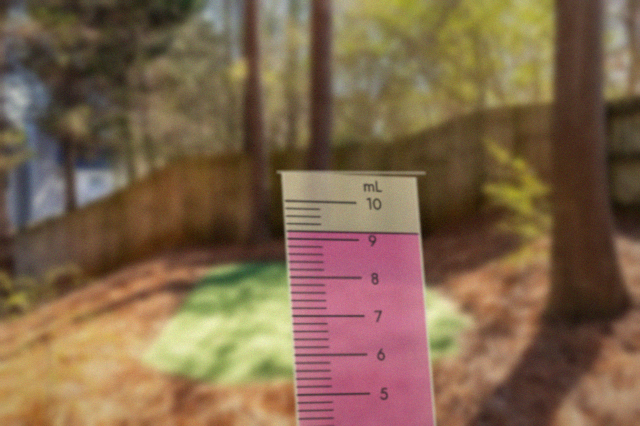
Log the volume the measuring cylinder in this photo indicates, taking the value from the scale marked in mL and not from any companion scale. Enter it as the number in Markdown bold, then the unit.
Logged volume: **9.2** mL
